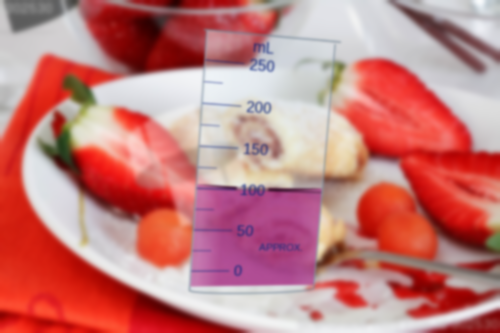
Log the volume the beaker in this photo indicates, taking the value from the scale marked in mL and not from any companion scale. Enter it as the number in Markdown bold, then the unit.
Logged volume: **100** mL
